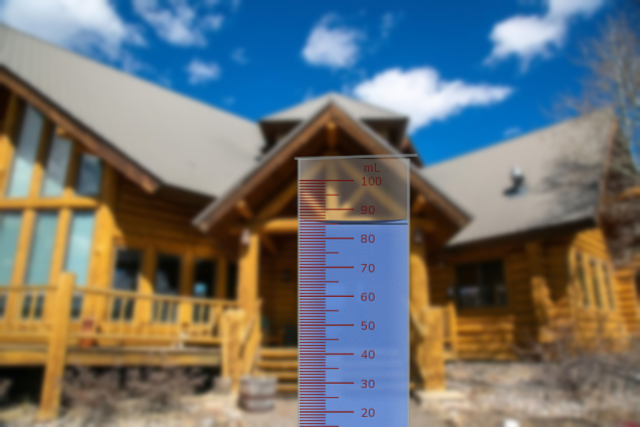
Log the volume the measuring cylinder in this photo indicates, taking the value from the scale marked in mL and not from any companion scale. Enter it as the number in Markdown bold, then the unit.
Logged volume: **85** mL
